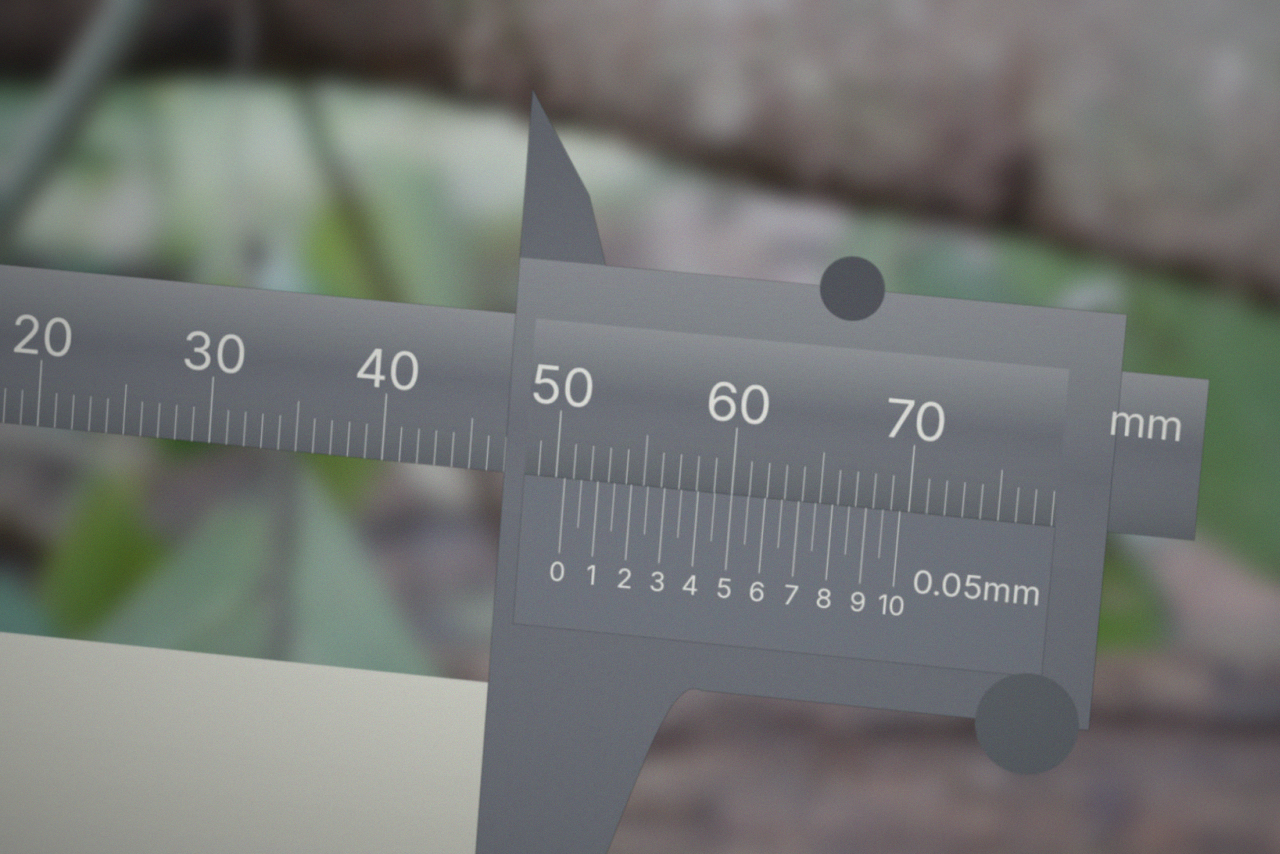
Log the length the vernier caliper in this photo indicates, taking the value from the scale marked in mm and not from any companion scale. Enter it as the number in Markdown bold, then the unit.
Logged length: **50.5** mm
